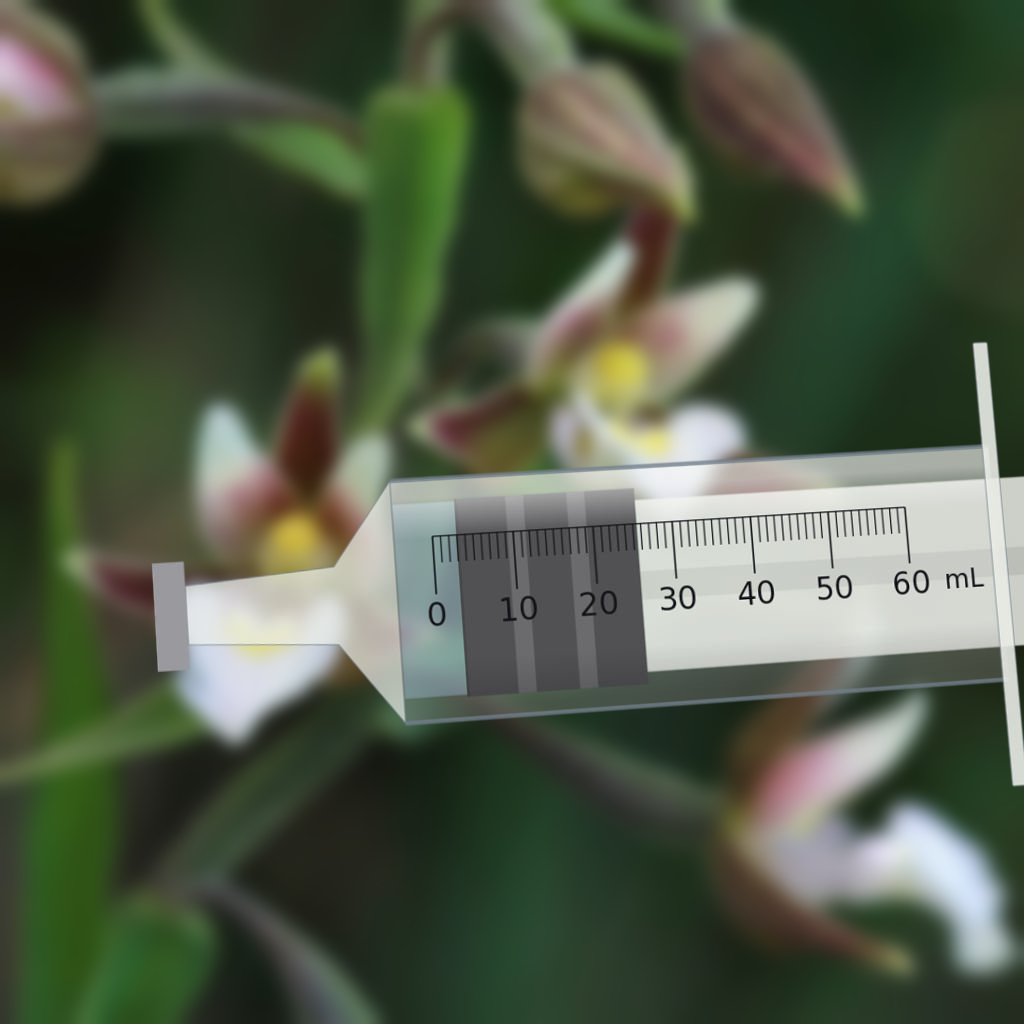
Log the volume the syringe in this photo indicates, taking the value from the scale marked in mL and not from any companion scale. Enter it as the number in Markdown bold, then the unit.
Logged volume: **3** mL
